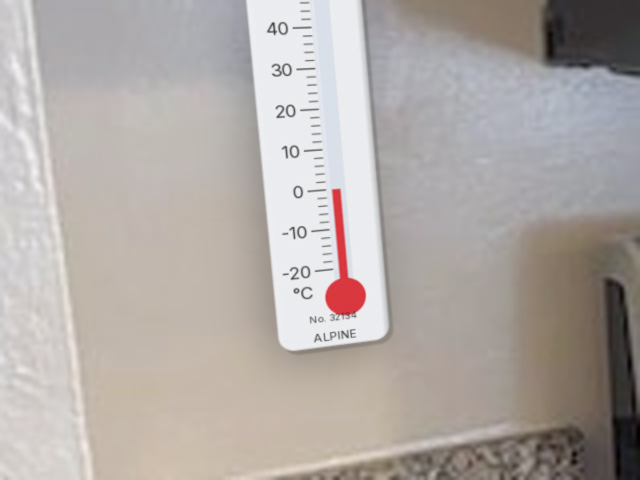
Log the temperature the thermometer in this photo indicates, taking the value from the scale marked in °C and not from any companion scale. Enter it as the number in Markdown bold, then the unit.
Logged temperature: **0** °C
